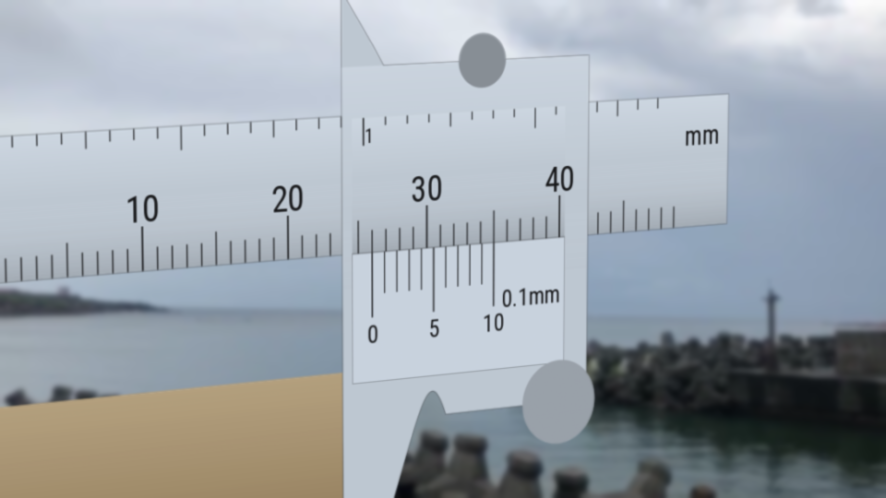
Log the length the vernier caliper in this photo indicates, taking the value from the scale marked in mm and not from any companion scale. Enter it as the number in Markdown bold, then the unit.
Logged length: **26.0** mm
